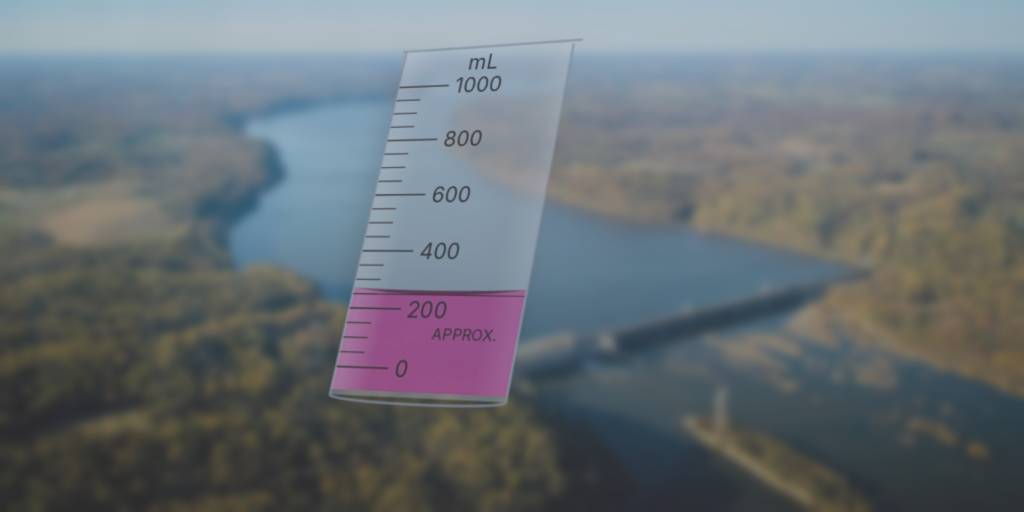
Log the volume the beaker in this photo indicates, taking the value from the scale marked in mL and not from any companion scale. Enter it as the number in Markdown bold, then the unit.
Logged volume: **250** mL
